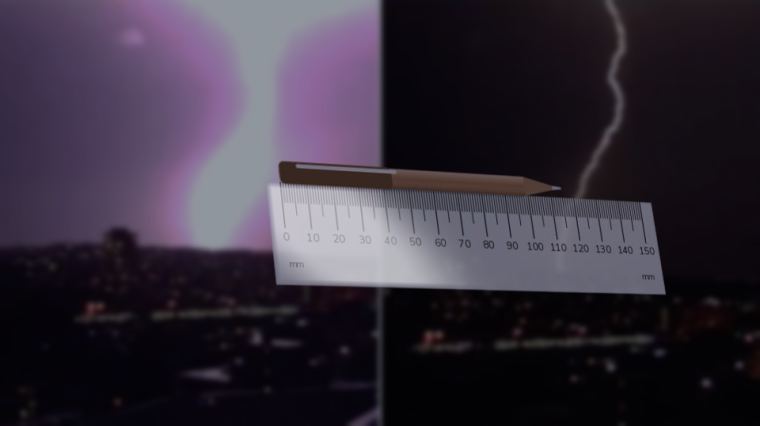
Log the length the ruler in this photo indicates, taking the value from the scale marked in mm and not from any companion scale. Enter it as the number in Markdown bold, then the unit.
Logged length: **115** mm
